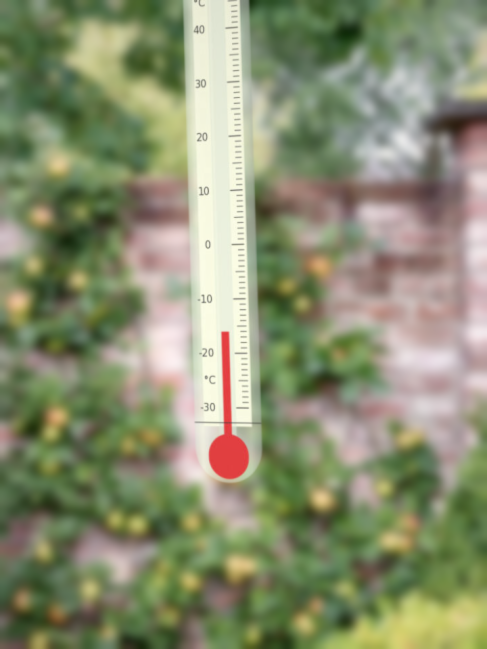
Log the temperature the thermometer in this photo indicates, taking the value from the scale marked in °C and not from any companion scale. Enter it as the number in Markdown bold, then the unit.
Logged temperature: **-16** °C
